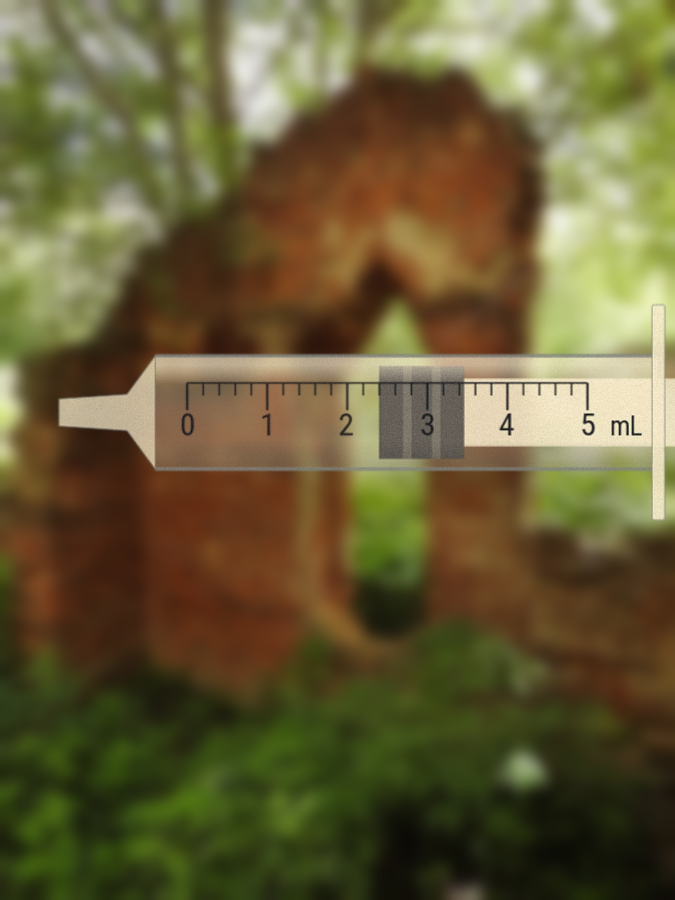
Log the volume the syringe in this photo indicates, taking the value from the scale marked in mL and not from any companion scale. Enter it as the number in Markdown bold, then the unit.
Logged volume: **2.4** mL
